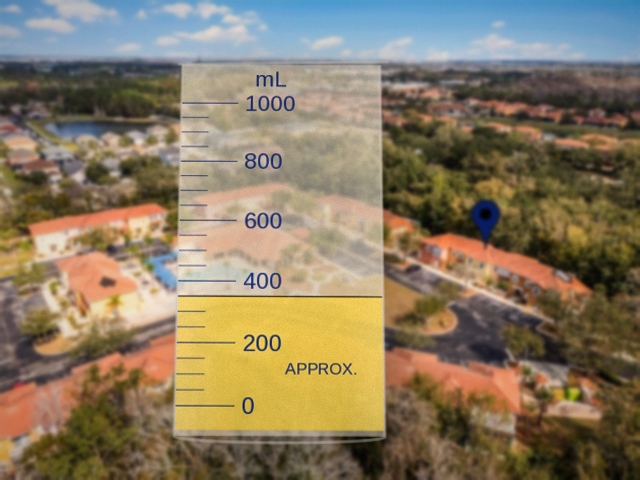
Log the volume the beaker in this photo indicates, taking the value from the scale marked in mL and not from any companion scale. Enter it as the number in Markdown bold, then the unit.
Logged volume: **350** mL
